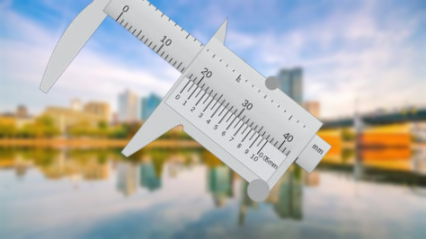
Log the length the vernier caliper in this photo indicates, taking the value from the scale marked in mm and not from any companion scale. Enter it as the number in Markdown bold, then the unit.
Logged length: **18.4** mm
